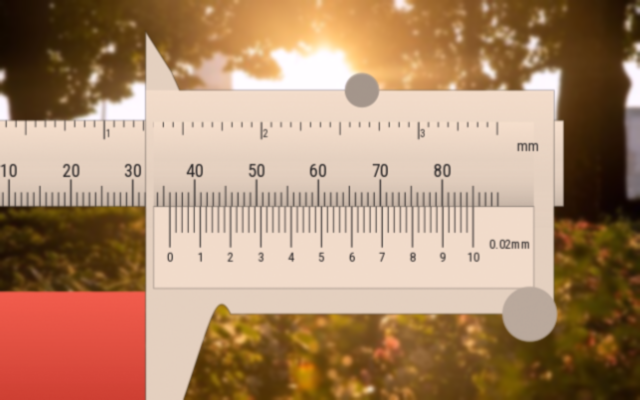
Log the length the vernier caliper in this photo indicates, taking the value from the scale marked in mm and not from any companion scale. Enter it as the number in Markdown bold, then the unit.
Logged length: **36.0** mm
